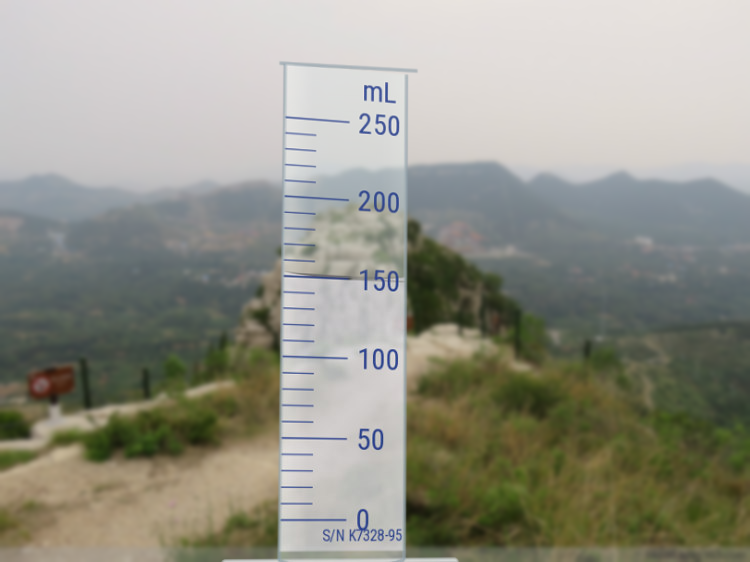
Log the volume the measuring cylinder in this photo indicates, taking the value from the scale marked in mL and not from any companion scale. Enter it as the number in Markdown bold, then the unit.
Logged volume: **150** mL
